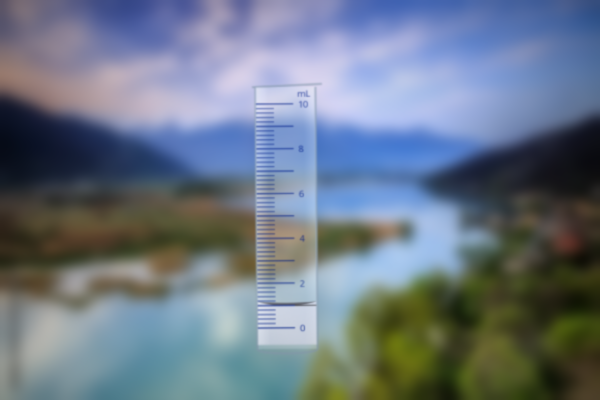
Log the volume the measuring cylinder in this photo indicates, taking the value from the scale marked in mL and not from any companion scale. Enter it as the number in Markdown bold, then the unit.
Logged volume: **1** mL
